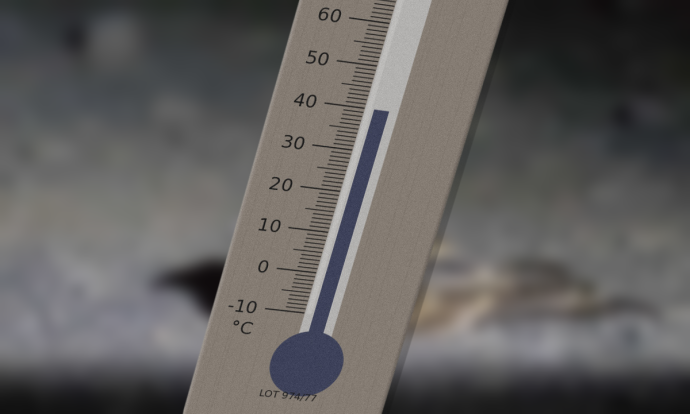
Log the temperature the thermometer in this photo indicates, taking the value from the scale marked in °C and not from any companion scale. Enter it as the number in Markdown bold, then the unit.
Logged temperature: **40** °C
